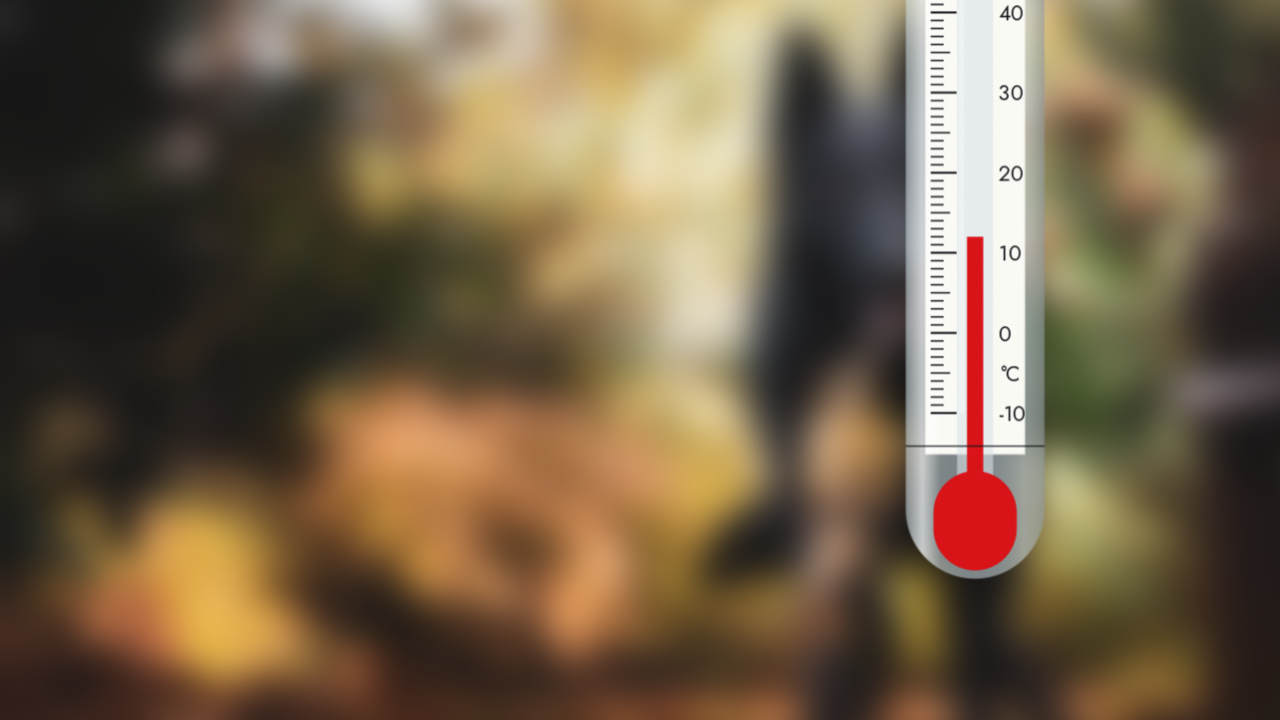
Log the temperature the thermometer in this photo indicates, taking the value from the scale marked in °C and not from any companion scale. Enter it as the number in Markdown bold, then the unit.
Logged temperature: **12** °C
